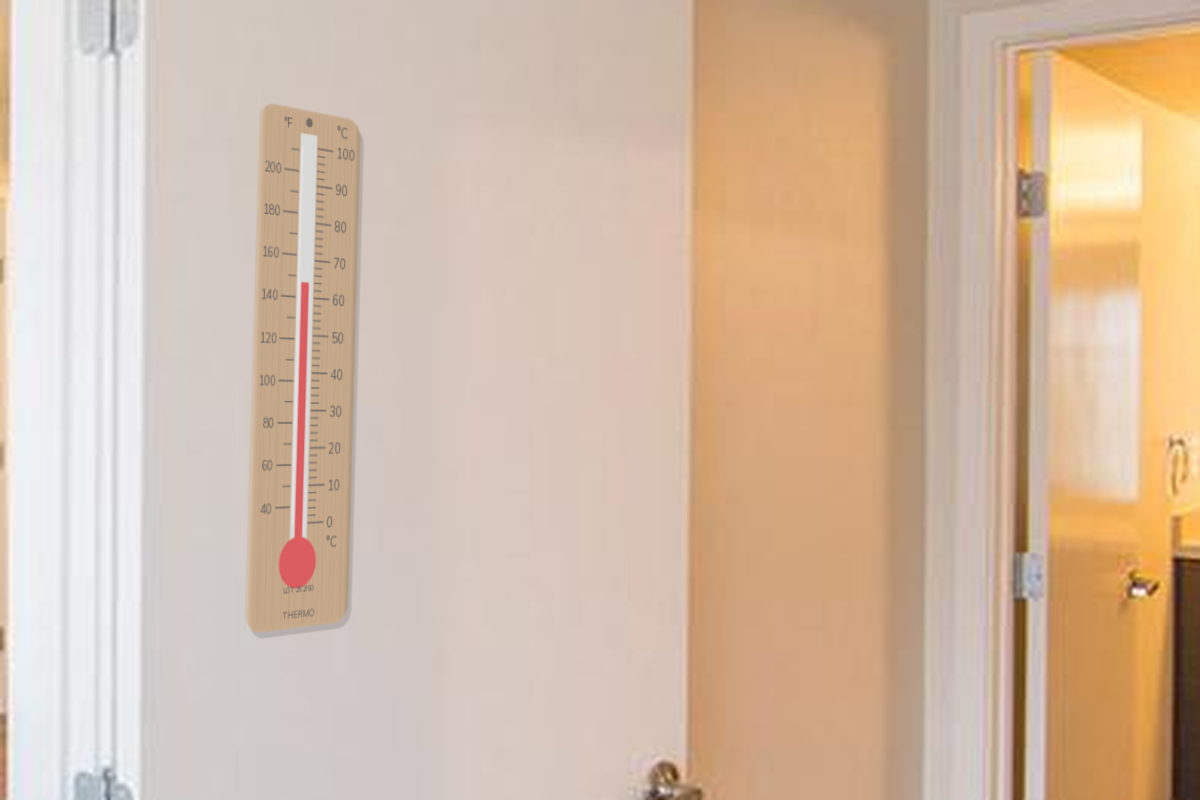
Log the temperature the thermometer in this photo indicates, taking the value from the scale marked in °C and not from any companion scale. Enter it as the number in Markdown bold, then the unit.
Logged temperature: **64** °C
